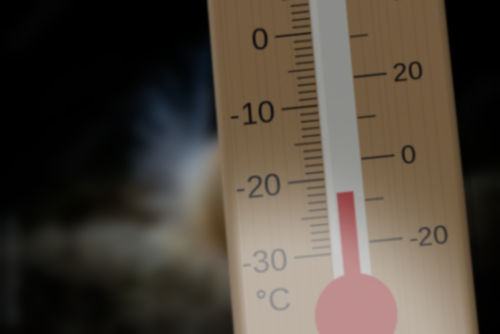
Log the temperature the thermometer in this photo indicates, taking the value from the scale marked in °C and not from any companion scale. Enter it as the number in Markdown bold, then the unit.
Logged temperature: **-22** °C
